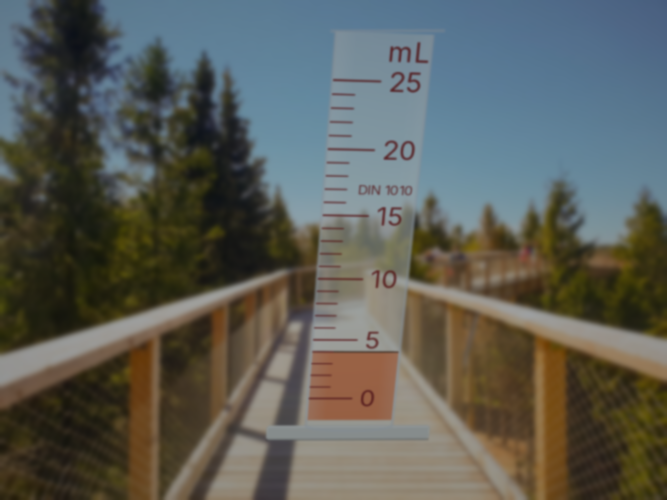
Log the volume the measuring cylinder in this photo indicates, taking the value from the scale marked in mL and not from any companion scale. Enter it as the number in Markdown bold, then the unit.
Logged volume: **4** mL
